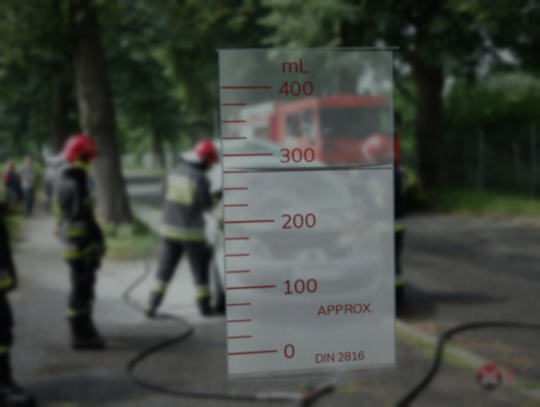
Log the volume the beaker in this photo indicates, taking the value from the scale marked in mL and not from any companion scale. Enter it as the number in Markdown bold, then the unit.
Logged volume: **275** mL
